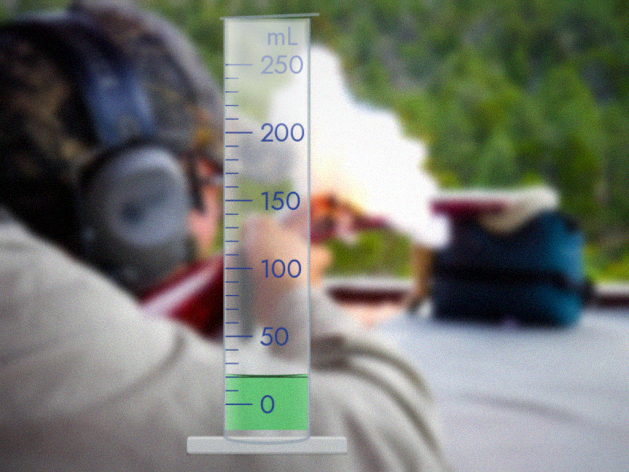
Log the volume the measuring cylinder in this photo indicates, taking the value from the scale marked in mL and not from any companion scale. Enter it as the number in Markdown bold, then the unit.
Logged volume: **20** mL
